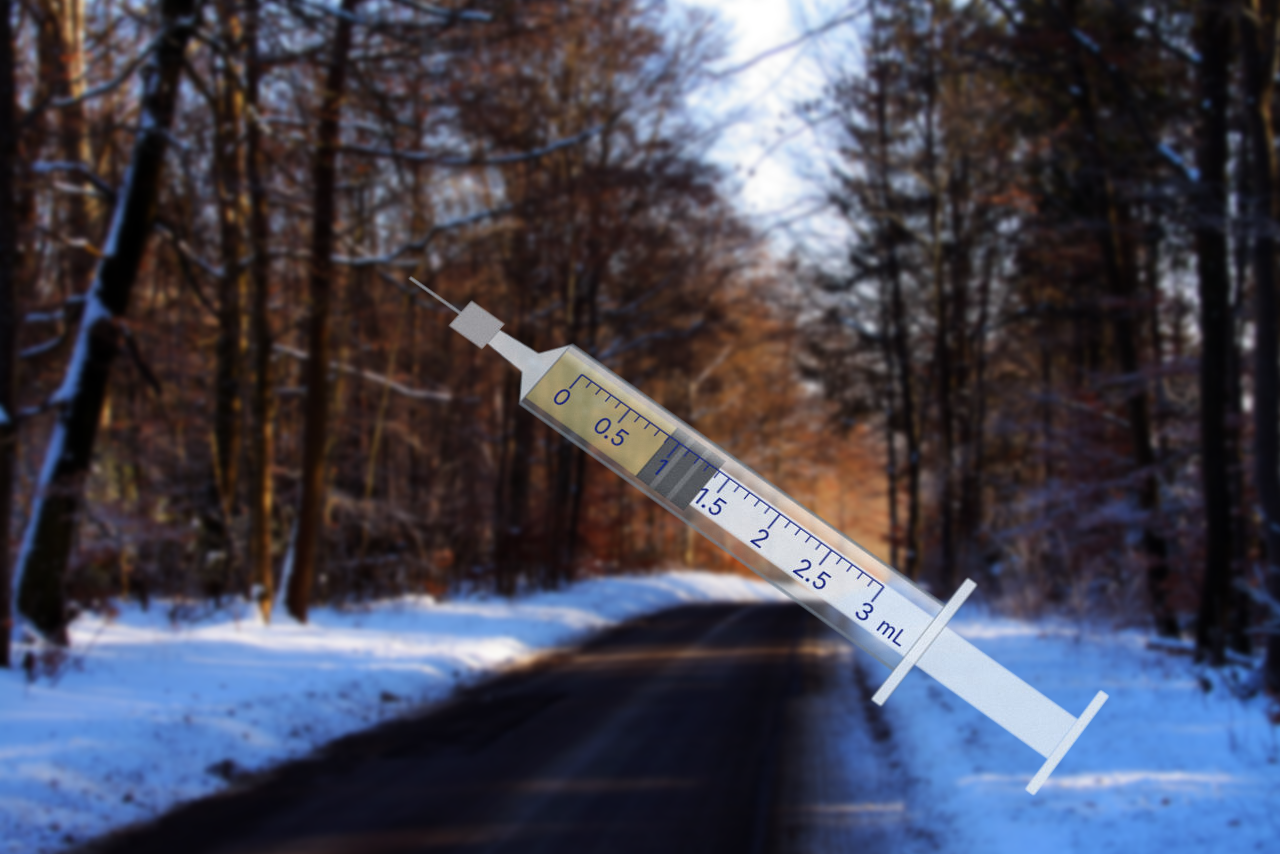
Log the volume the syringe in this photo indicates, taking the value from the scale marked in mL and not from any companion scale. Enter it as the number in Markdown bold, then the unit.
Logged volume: **0.9** mL
